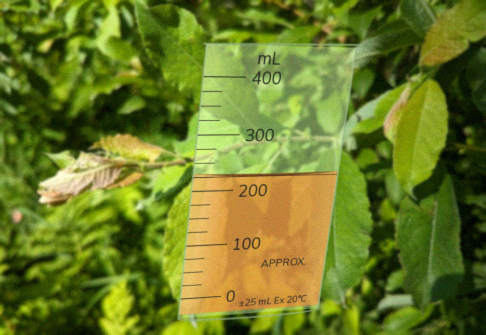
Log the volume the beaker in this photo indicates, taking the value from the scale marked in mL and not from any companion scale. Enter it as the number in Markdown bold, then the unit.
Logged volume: **225** mL
